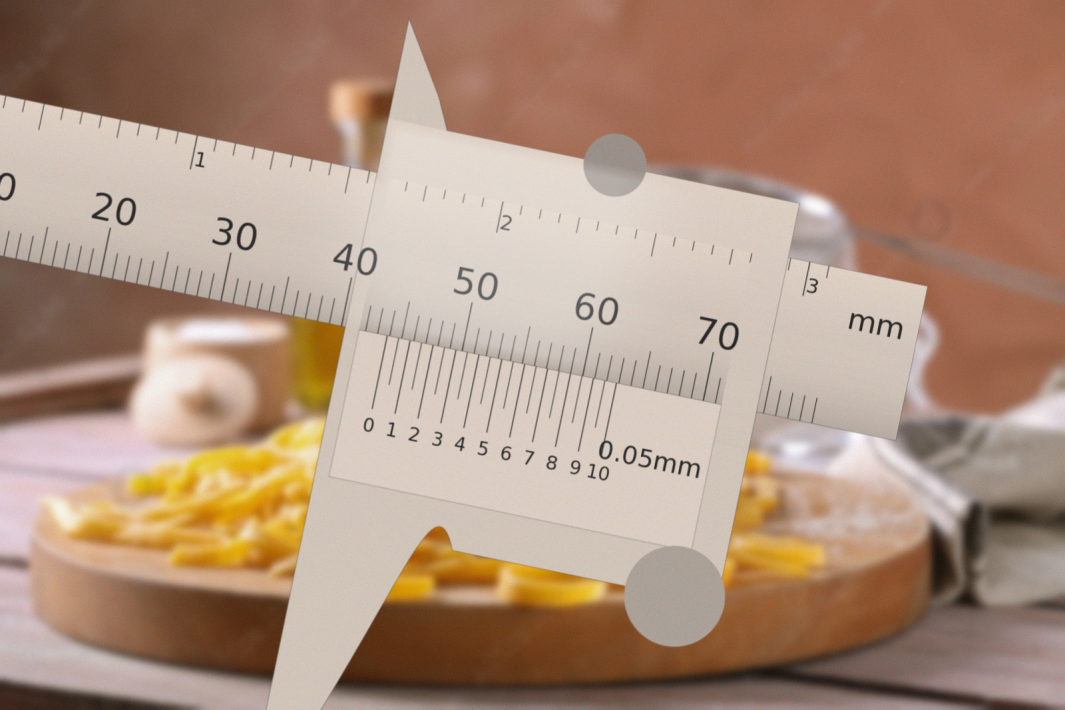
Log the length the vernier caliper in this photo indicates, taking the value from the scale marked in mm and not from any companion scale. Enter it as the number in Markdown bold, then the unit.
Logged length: **43.8** mm
